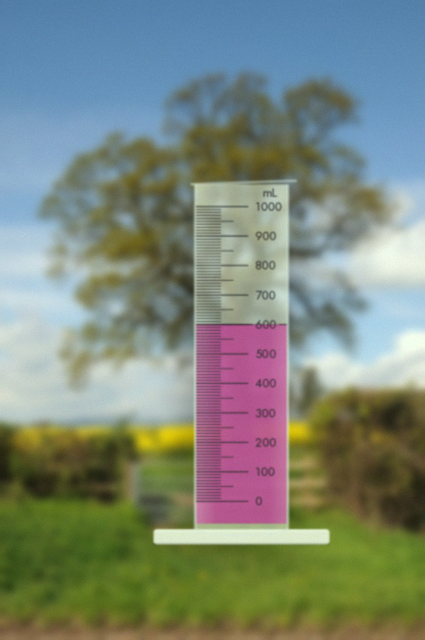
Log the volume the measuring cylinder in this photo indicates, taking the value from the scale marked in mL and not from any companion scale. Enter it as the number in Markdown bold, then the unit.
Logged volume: **600** mL
